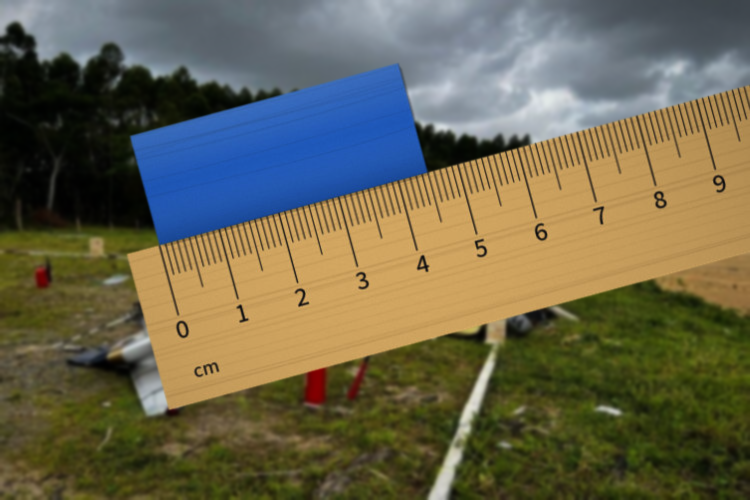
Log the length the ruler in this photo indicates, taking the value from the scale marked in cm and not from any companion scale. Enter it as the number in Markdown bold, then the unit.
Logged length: **4.5** cm
